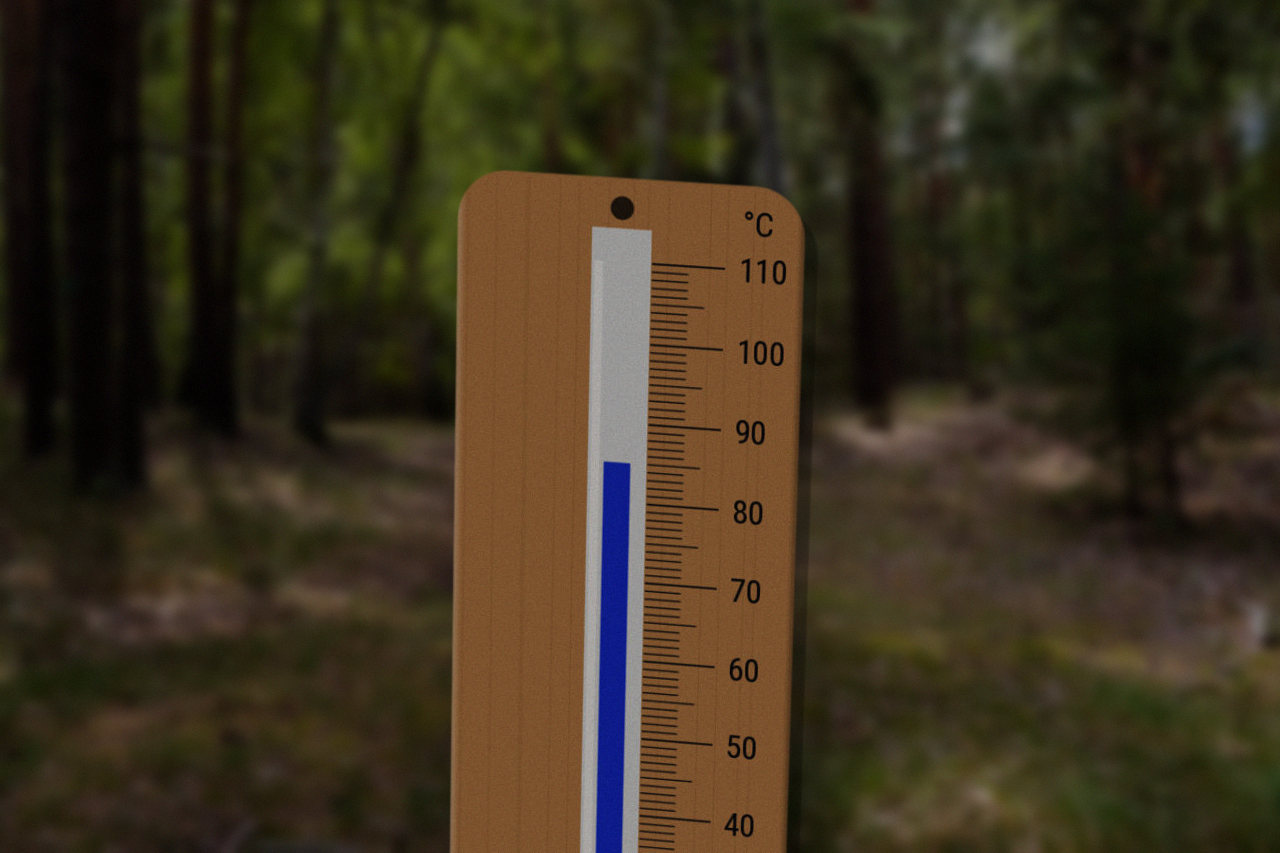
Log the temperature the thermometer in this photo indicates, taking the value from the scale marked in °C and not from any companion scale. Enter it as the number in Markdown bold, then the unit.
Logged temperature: **85** °C
